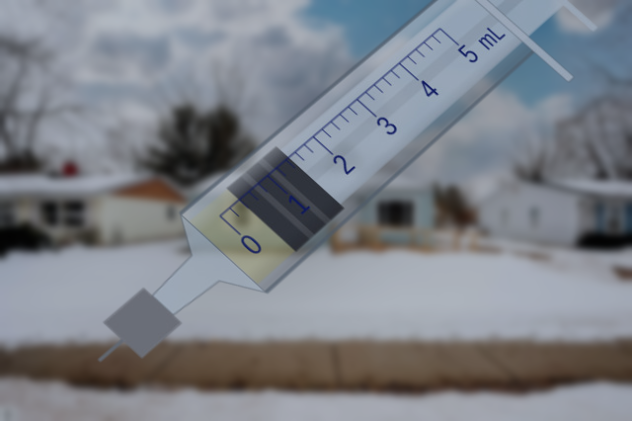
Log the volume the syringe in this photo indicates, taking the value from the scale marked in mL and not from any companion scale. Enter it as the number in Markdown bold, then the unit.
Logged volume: **0.4** mL
